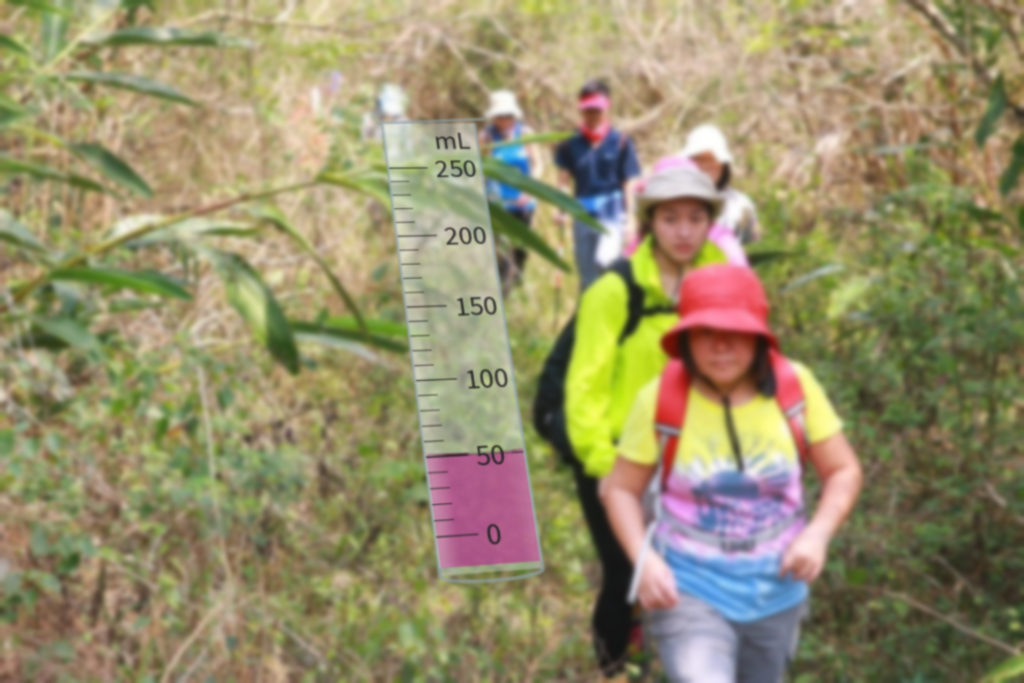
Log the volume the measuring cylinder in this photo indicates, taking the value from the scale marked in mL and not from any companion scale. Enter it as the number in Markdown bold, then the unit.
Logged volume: **50** mL
